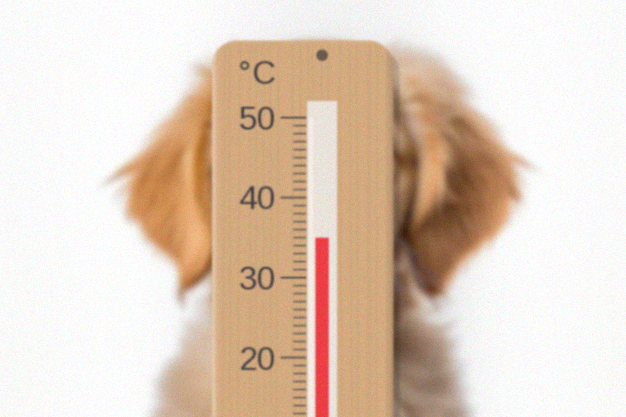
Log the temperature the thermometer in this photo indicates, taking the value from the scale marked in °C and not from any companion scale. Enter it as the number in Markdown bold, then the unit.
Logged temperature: **35** °C
